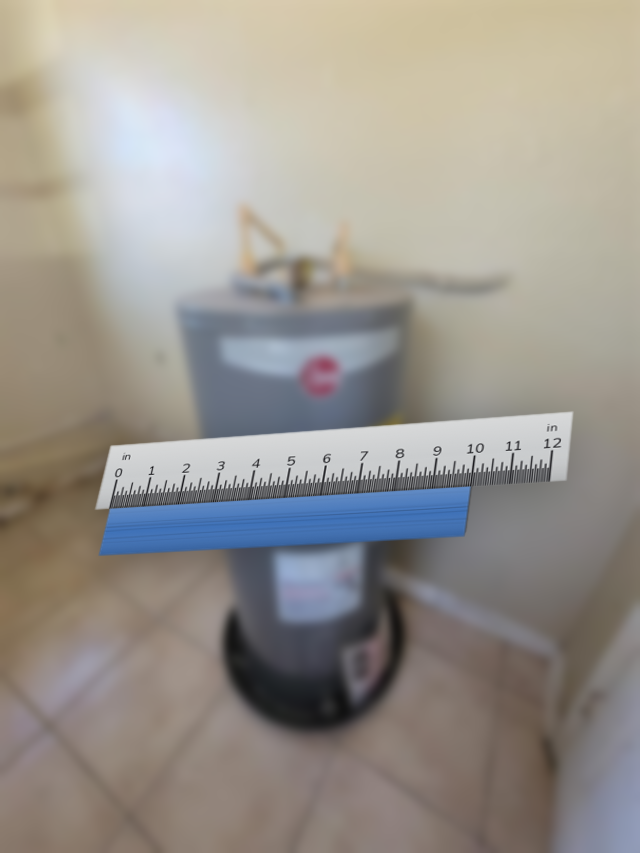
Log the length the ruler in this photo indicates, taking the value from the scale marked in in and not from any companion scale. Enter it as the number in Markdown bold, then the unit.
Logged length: **10** in
